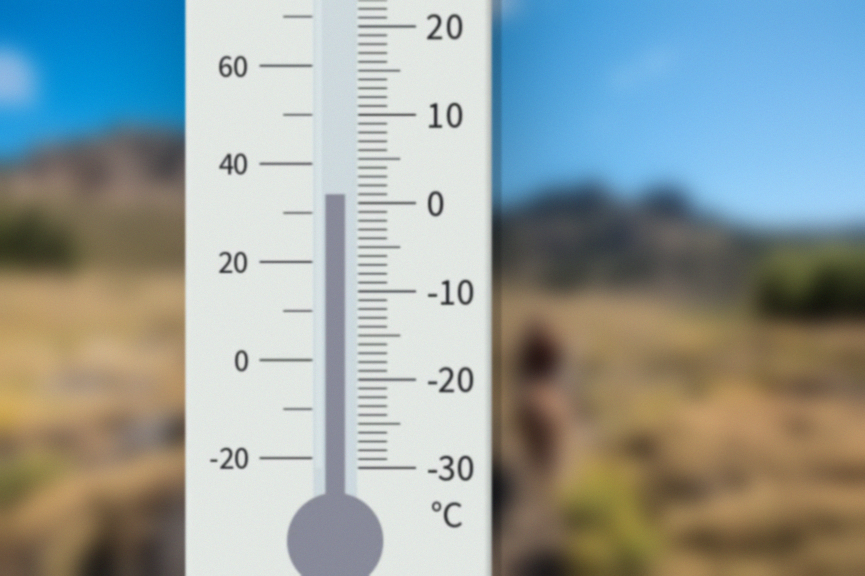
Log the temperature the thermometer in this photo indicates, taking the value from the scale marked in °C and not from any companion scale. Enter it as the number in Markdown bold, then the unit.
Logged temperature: **1** °C
